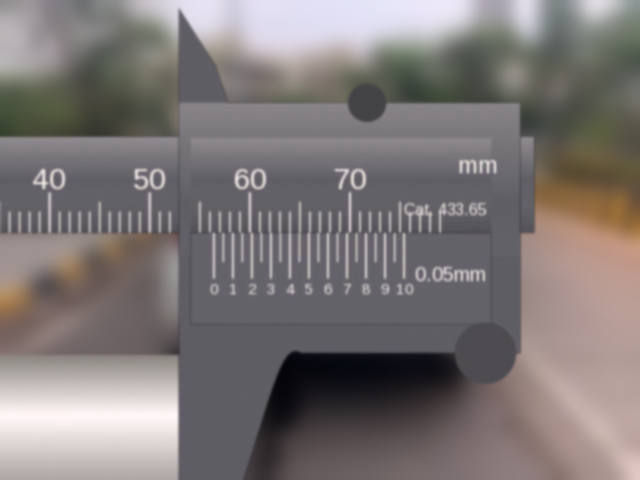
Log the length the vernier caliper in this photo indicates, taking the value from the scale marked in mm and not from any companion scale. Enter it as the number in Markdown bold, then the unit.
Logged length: **56.4** mm
